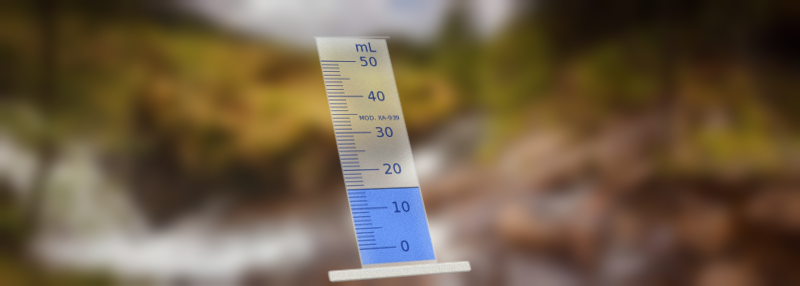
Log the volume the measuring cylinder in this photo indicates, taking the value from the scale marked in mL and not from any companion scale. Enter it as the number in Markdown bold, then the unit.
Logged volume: **15** mL
